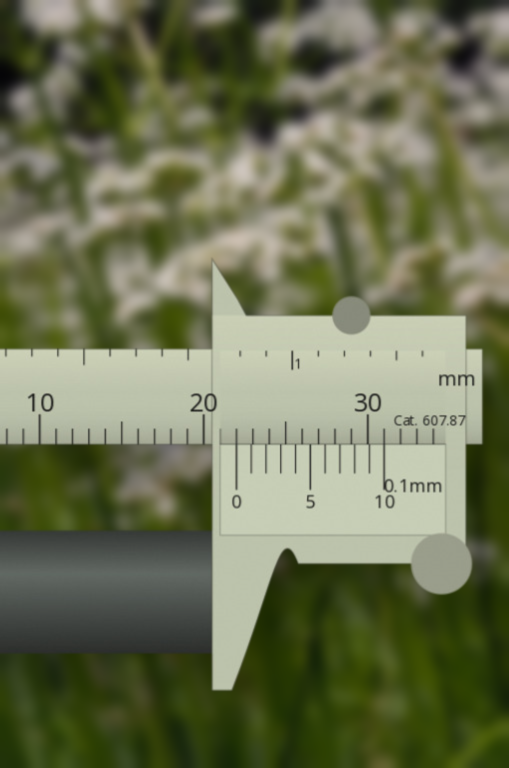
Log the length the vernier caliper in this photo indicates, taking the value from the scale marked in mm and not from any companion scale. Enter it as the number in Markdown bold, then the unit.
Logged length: **22.0** mm
